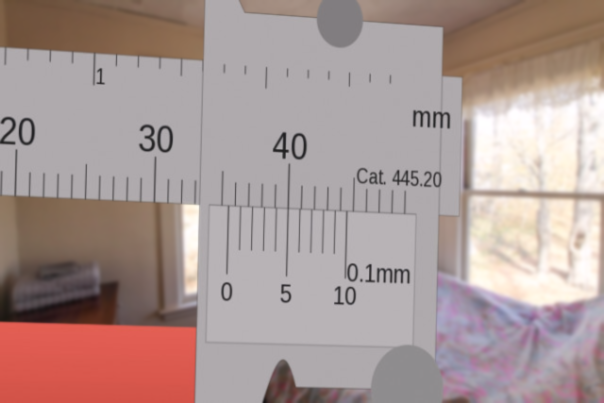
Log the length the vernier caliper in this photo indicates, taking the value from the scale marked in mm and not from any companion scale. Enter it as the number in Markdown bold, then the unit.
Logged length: **35.5** mm
